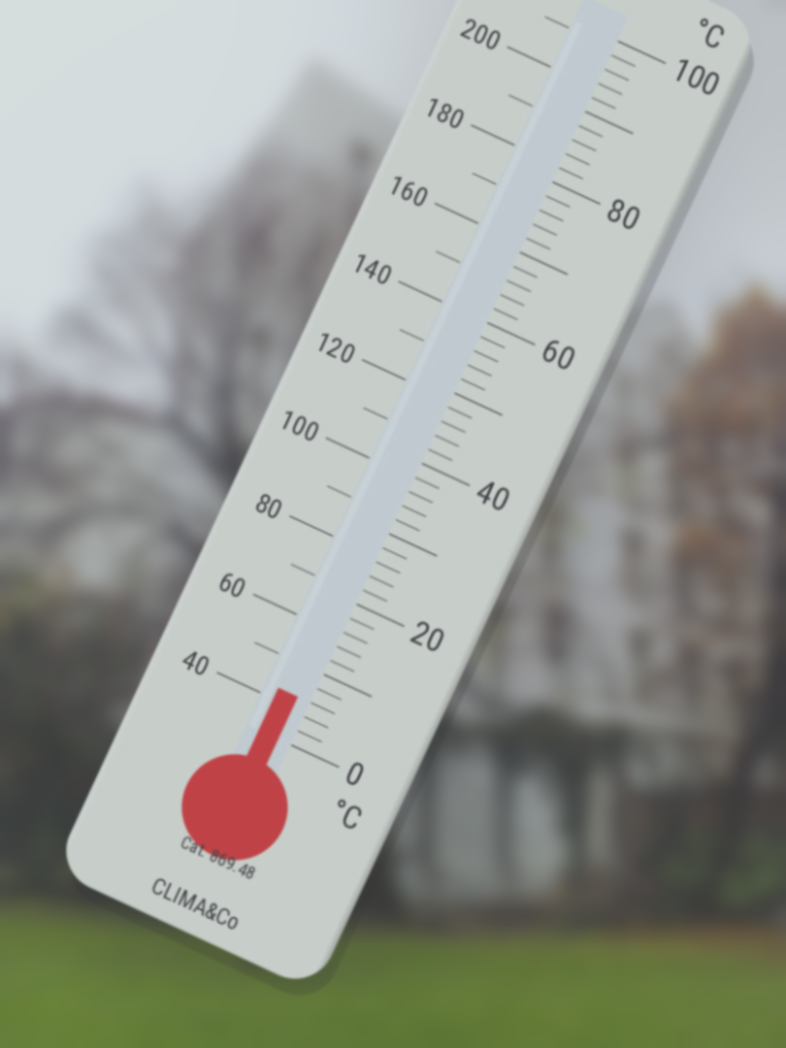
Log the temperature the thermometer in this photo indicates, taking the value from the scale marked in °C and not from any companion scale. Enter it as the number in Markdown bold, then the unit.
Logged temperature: **6** °C
